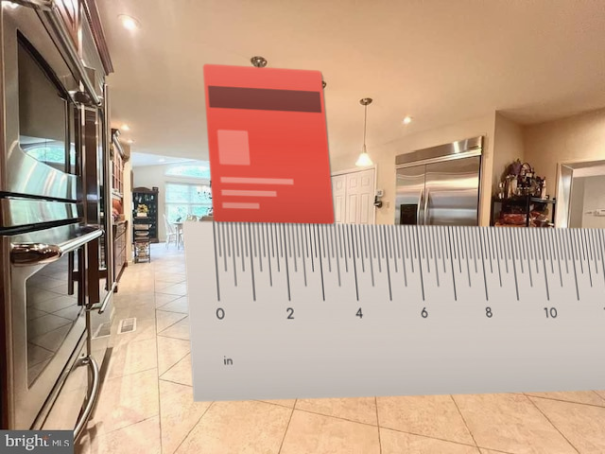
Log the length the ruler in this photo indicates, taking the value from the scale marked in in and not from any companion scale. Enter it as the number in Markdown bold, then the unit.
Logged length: **3.5** in
